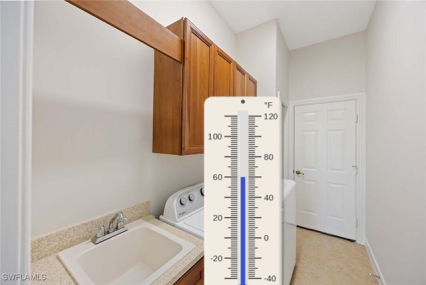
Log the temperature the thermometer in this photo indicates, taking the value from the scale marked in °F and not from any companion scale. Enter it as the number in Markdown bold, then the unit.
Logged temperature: **60** °F
